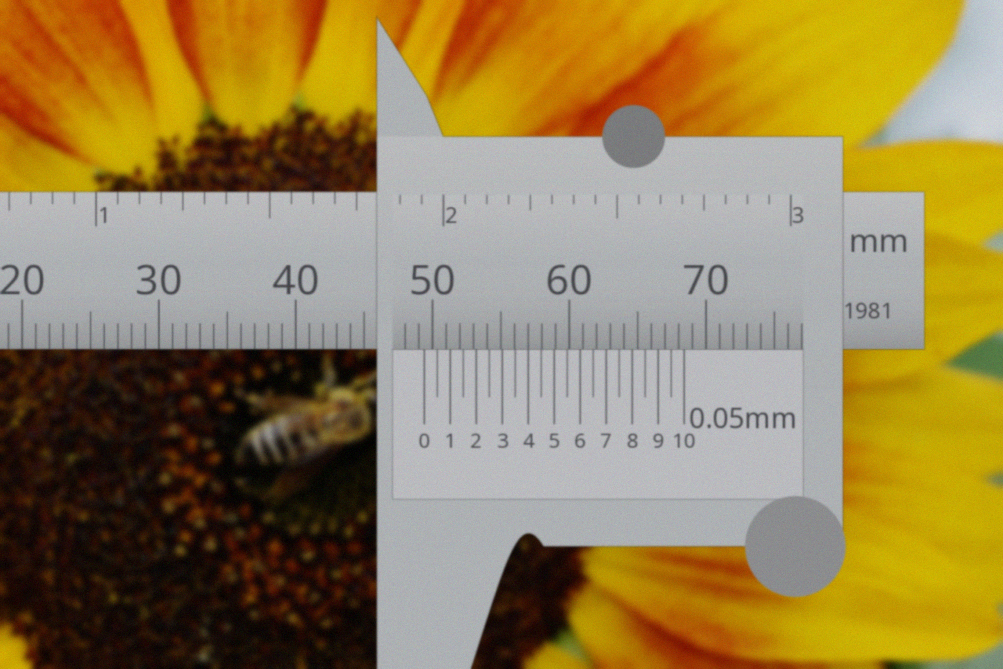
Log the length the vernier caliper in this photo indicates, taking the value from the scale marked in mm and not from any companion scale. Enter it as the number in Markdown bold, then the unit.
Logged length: **49.4** mm
